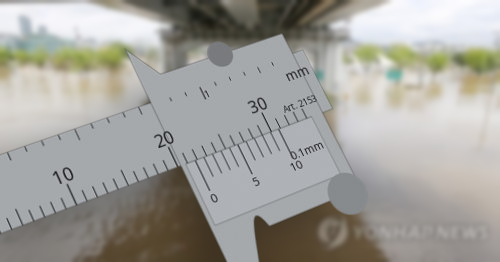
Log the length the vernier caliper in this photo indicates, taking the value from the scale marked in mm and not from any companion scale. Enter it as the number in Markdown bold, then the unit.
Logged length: **21.8** mm
